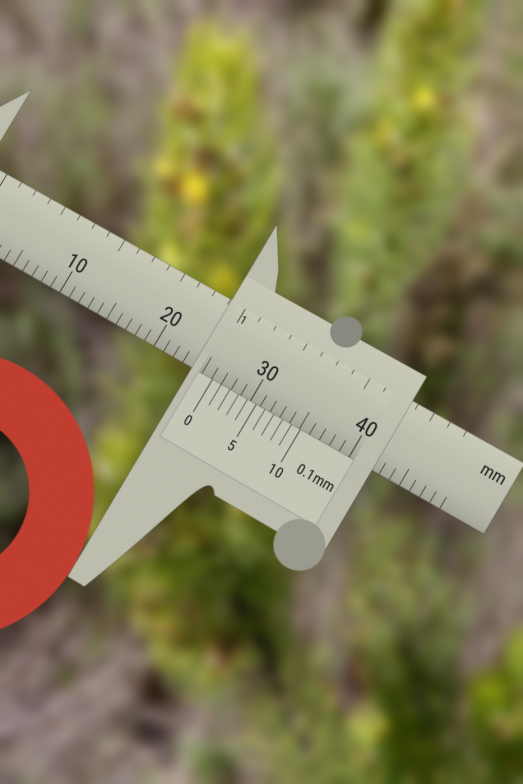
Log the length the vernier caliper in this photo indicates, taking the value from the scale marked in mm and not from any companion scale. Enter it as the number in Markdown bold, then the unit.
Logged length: **26.1** mm
